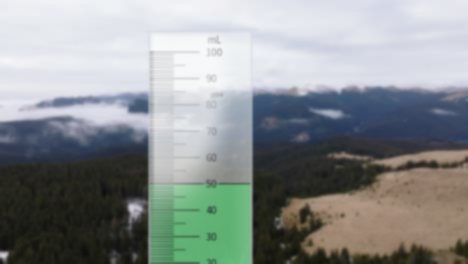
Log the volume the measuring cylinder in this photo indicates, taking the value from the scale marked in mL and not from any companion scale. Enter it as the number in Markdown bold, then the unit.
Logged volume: **50** mL
